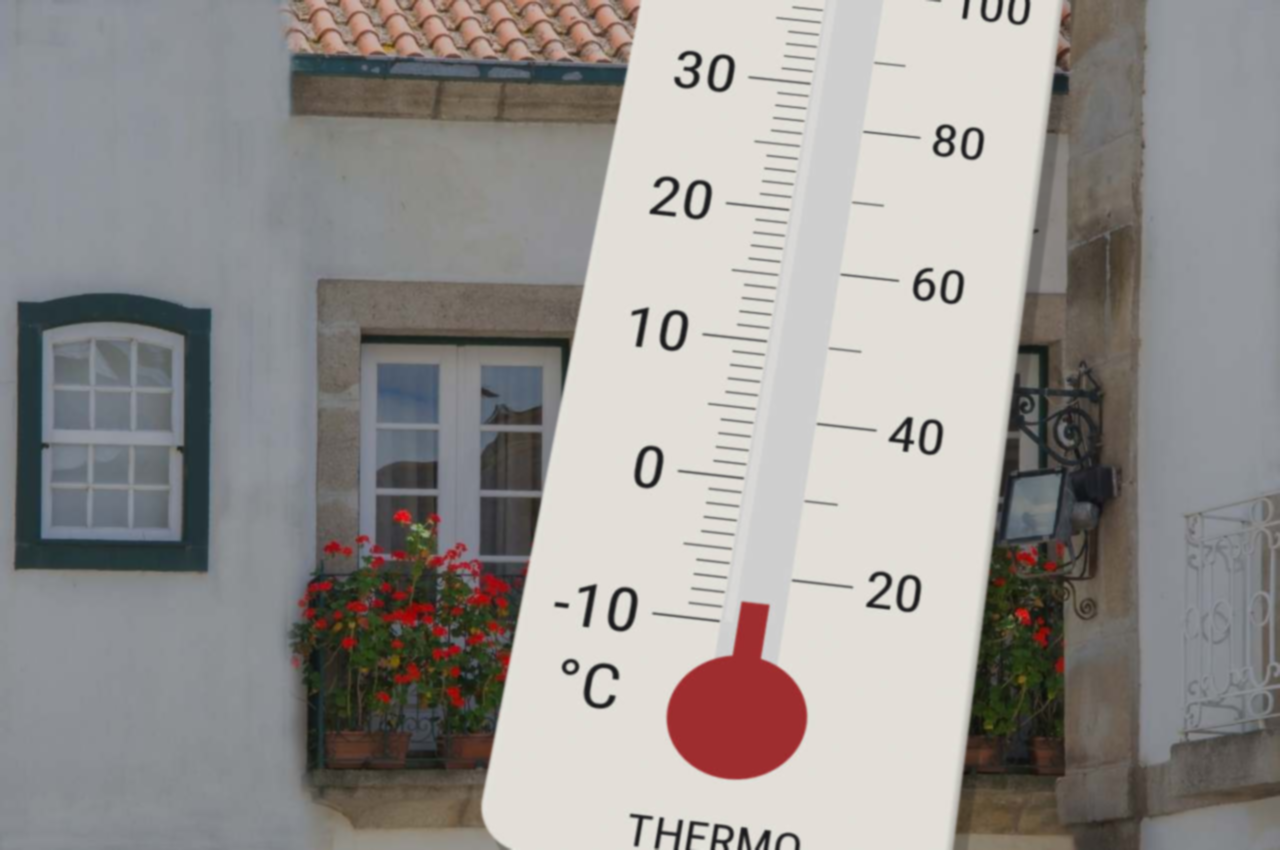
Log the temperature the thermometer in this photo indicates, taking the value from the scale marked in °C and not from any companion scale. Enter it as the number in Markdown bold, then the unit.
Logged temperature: **-8.5** °C
